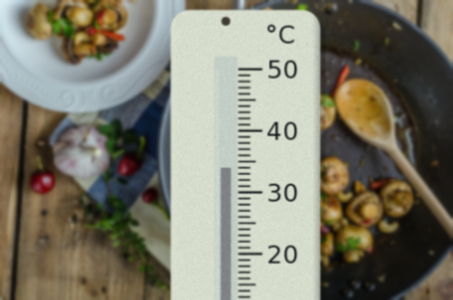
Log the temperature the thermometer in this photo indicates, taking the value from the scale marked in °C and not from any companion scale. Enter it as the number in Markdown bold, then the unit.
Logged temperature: **34** °C
